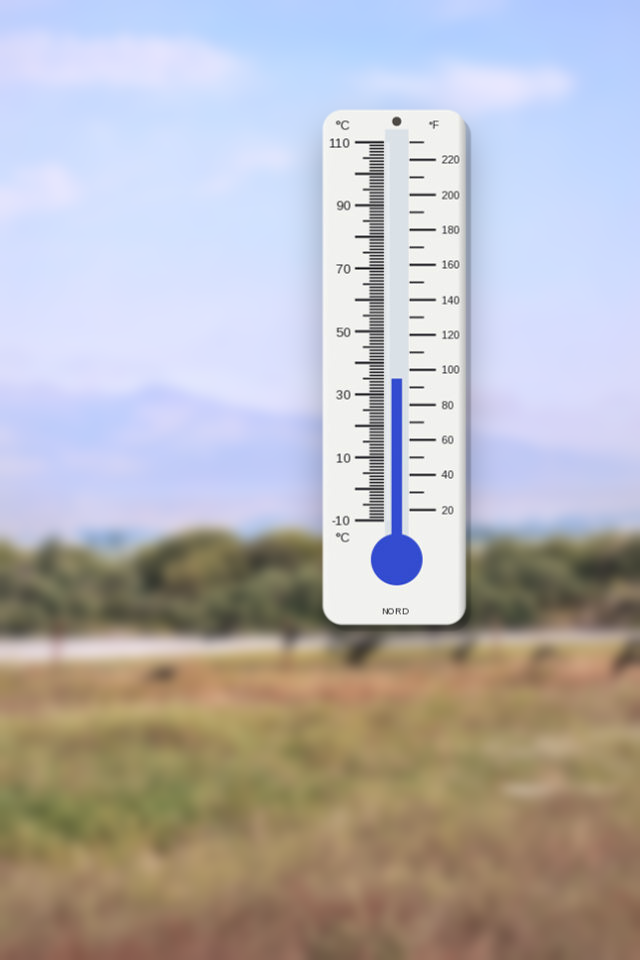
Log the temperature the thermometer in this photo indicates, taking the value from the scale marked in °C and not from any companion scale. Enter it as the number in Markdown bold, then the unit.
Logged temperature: **35** °C
